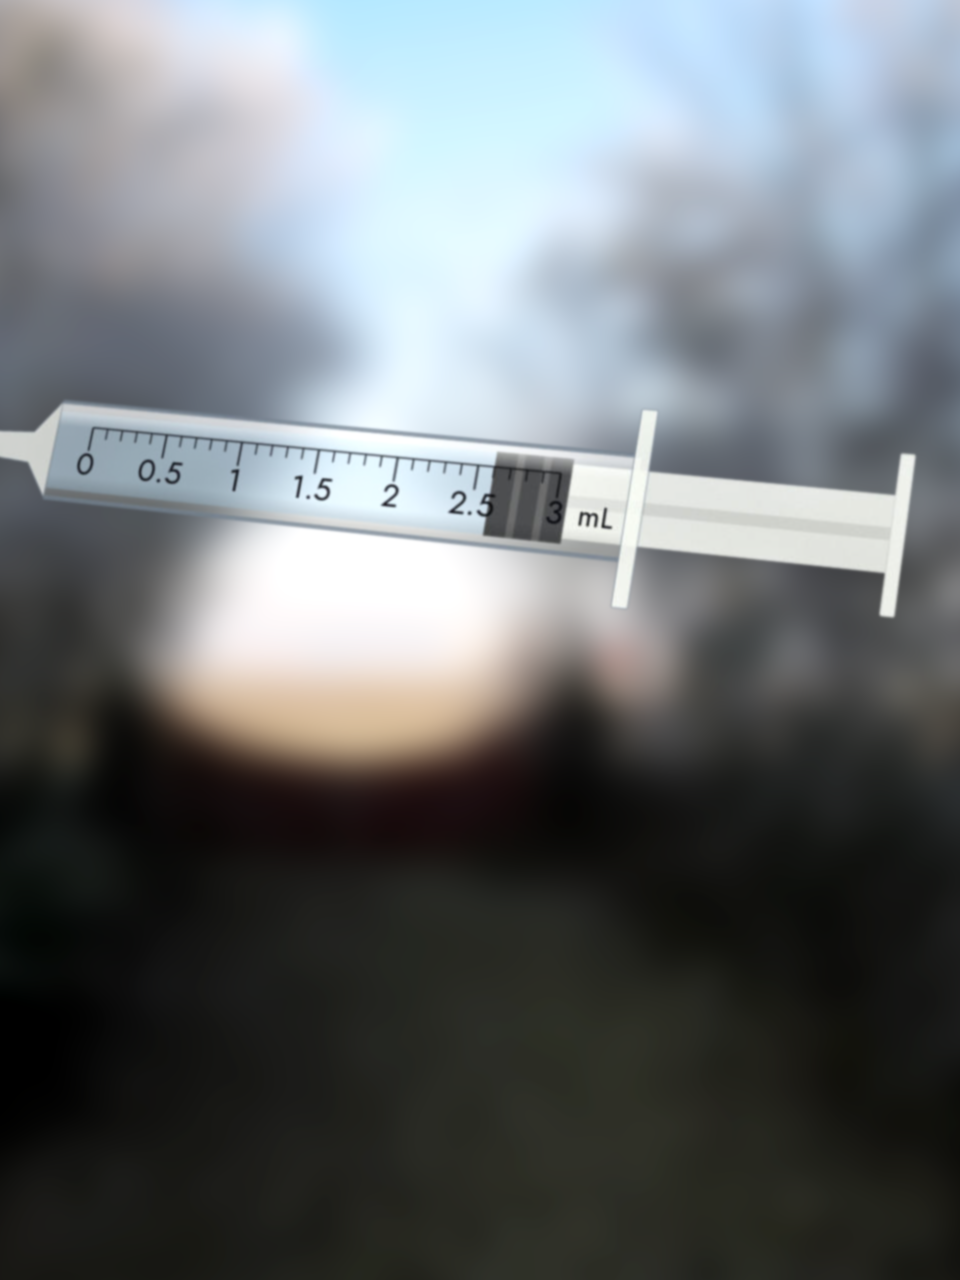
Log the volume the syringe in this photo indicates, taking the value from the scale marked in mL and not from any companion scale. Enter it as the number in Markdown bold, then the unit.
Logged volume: **2.6** mL
